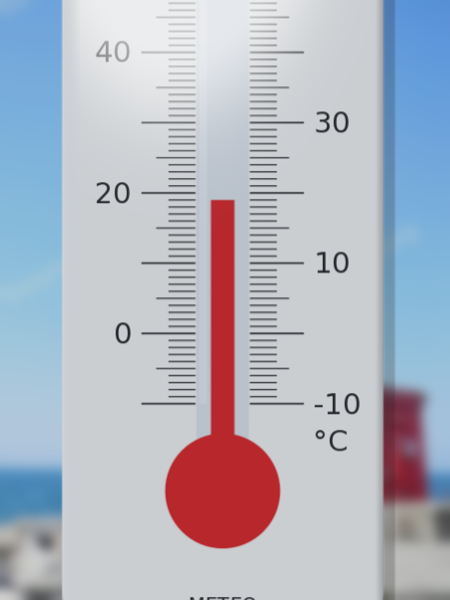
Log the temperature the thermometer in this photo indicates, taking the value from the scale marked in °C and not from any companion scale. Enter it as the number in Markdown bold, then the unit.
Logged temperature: **19** °C
